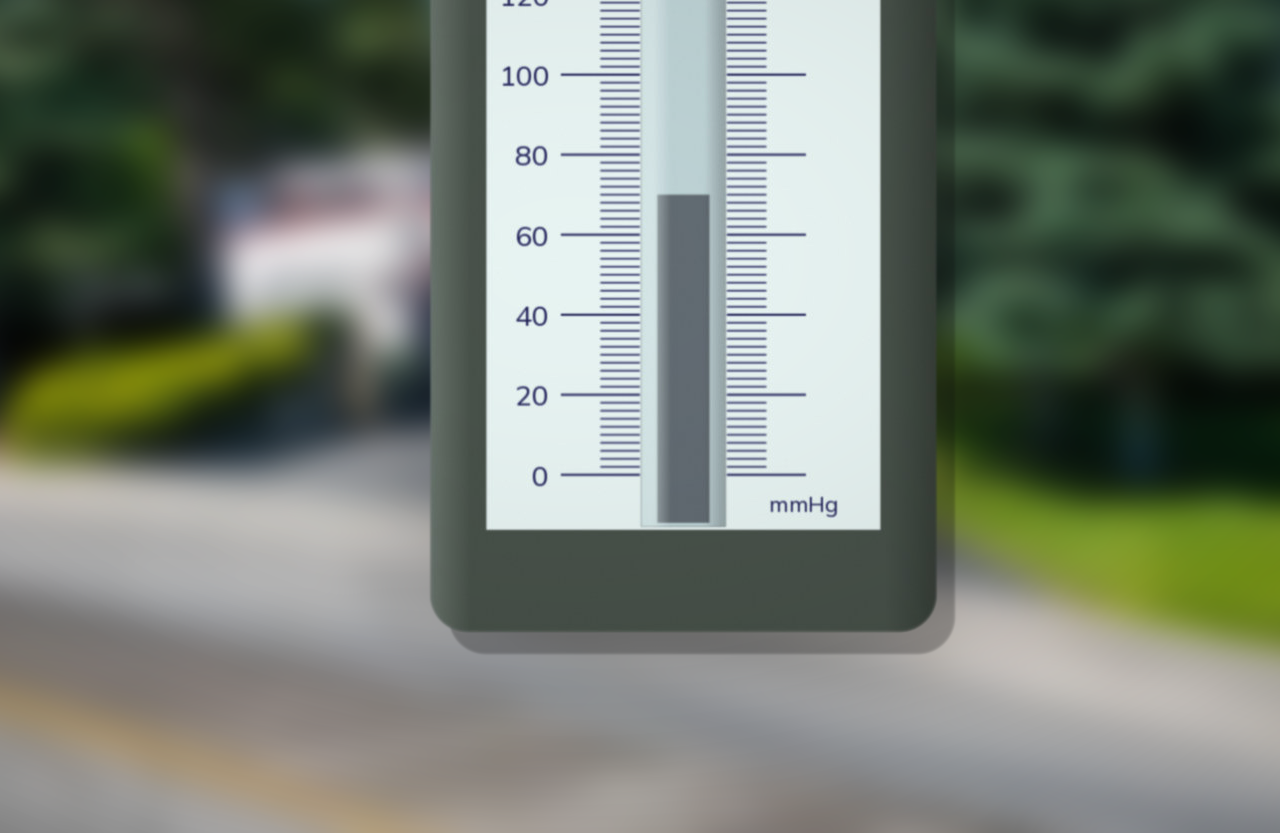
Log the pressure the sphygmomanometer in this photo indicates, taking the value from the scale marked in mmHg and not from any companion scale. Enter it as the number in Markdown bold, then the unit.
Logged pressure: **70** mmHg
